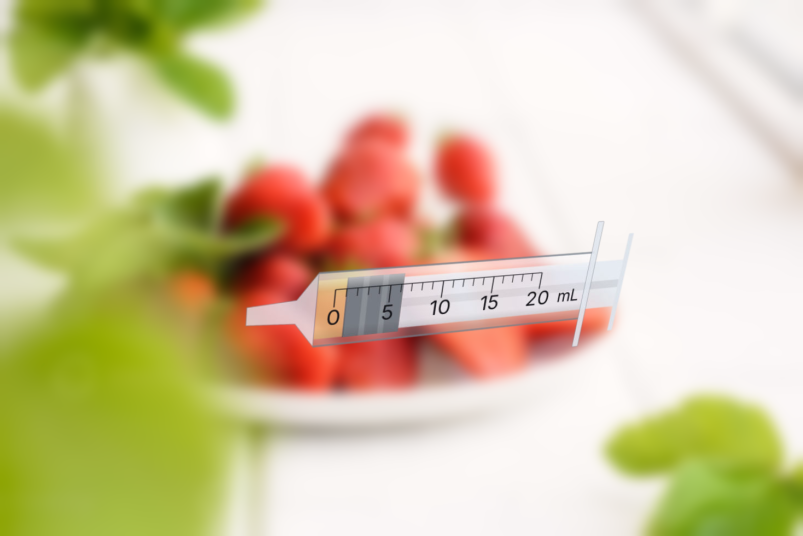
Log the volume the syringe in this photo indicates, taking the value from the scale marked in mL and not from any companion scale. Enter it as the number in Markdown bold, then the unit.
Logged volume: **1** mL
